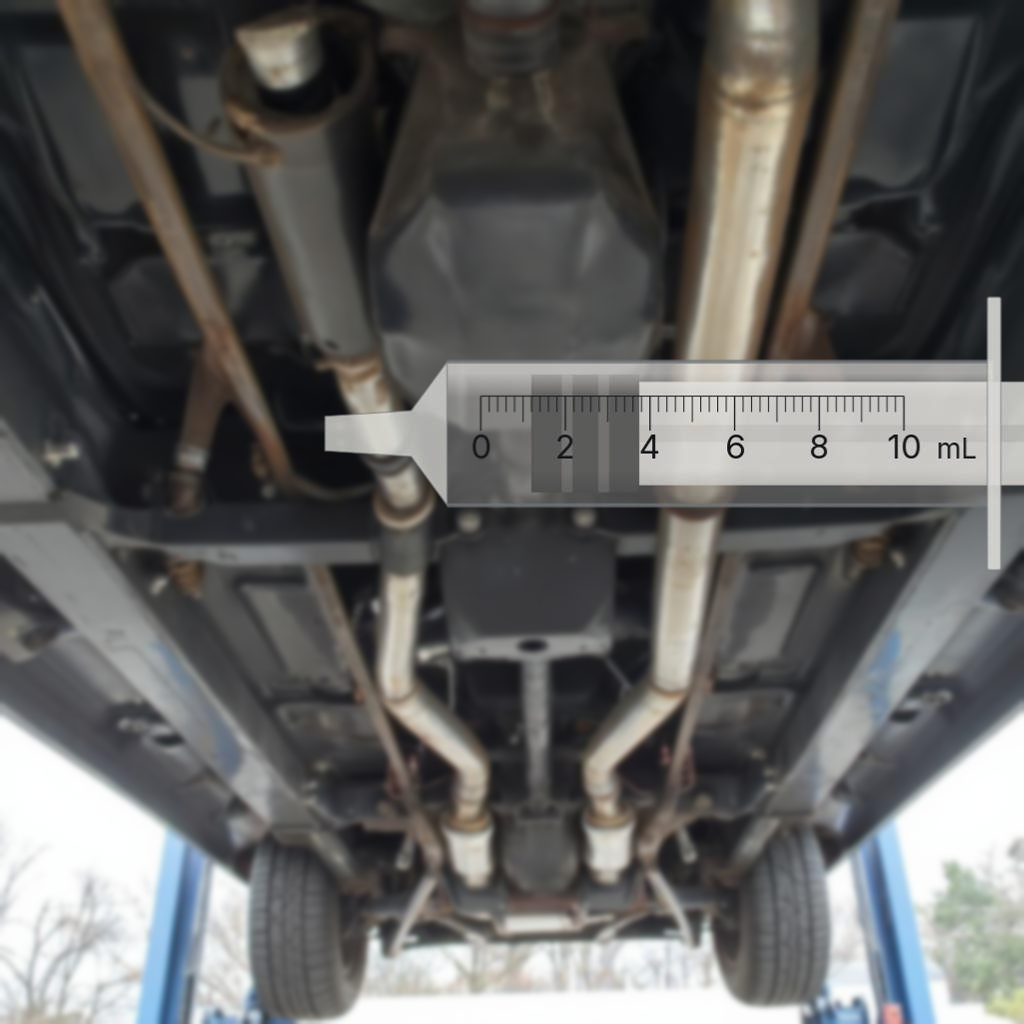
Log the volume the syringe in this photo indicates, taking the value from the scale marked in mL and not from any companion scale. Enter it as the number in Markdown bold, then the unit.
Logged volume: **1.2** mL
